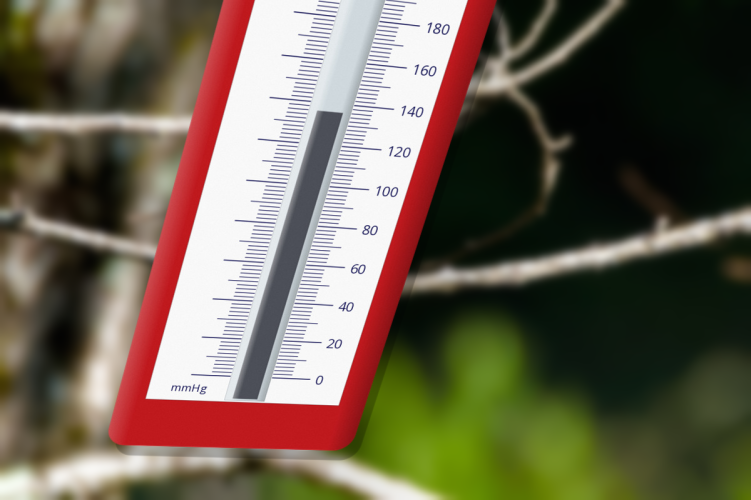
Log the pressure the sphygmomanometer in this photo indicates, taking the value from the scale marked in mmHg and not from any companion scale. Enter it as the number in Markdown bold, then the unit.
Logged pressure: **136** mmHg
